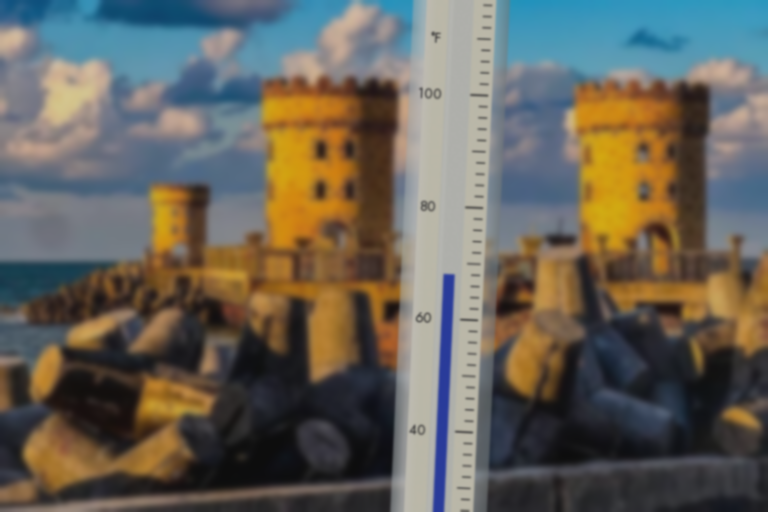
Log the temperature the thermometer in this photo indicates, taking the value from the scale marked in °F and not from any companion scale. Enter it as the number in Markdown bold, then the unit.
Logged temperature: **68** °F
